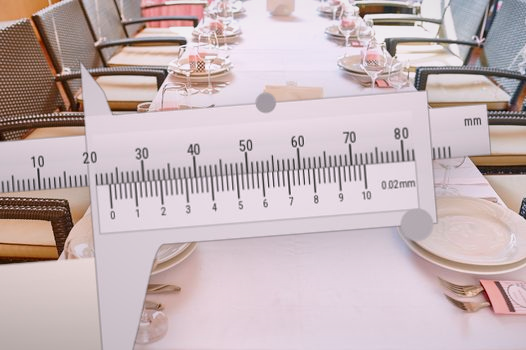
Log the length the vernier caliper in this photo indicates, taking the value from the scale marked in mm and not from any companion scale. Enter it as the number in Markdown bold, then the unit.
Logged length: **23.5** mm
